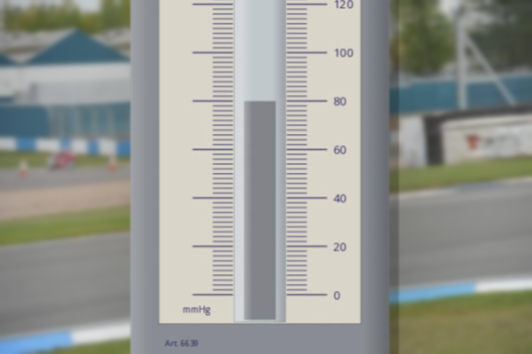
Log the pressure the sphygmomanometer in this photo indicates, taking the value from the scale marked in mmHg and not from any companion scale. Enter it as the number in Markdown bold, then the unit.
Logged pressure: **80** mmHg
